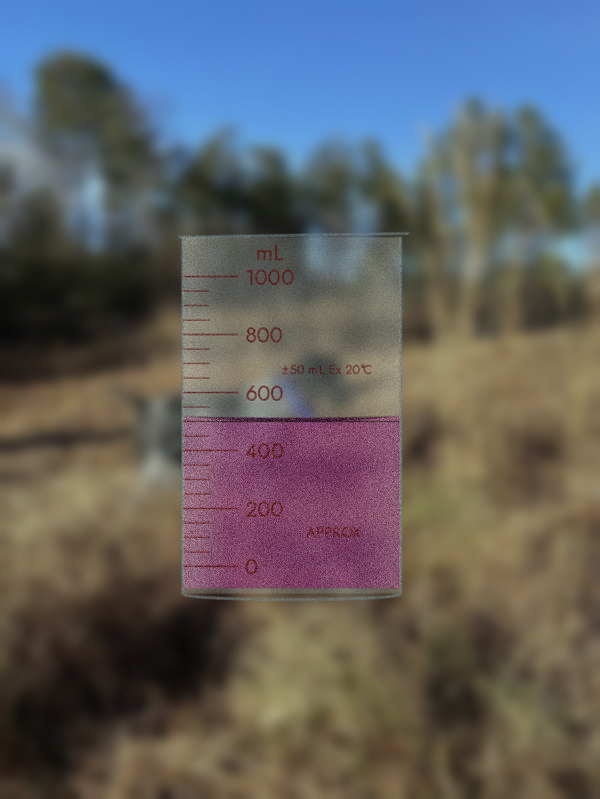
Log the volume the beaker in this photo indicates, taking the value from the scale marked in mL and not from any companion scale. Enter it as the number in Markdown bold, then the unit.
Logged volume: **500** mL
